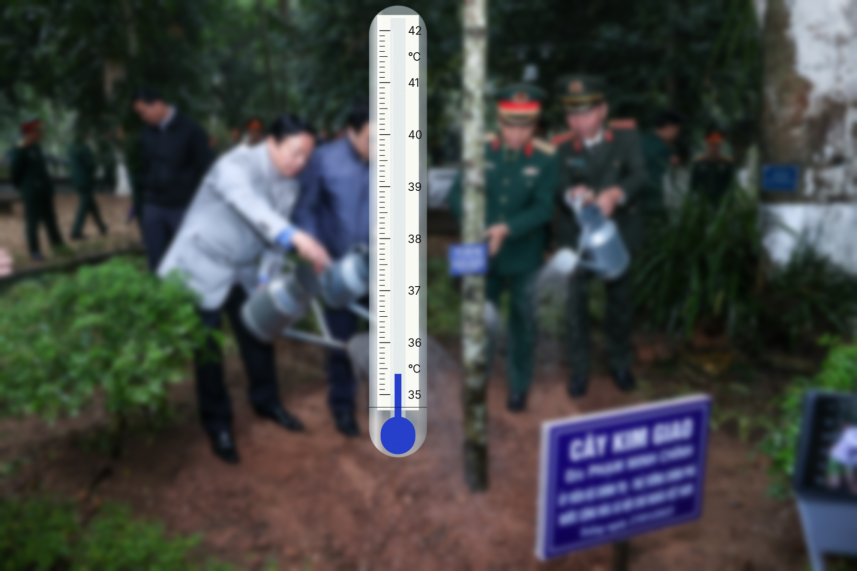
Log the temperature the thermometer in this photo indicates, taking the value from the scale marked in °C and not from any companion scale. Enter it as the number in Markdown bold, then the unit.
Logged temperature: **35.4** °C
